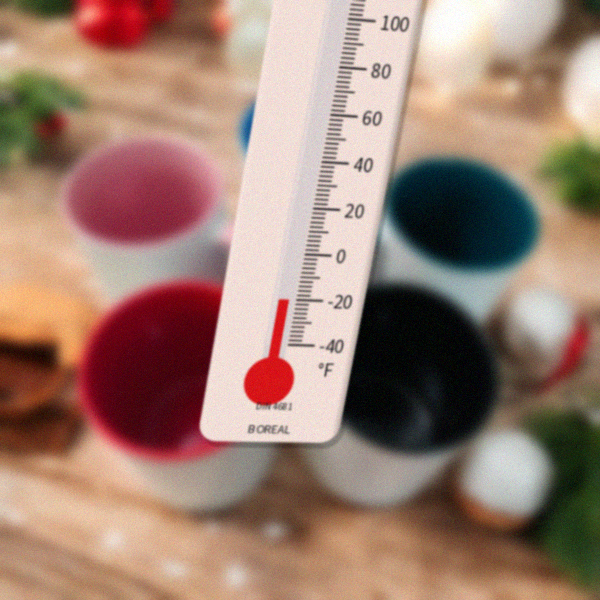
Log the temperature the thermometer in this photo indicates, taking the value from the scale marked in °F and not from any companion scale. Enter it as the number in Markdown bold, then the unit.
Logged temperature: **-20** °F
